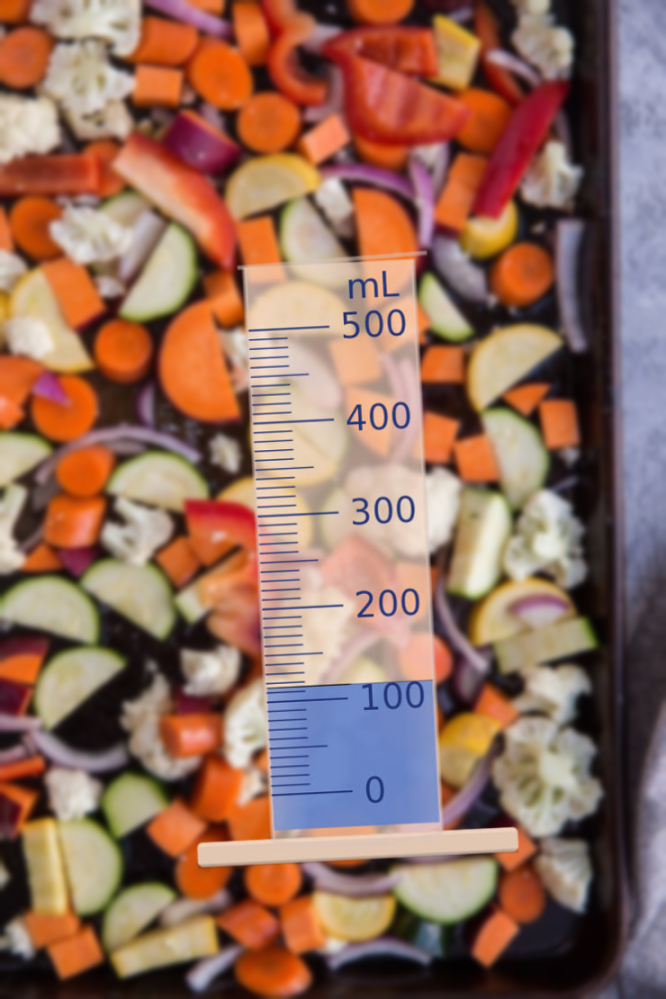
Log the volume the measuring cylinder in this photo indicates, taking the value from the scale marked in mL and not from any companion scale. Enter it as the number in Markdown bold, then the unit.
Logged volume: **115** mL
